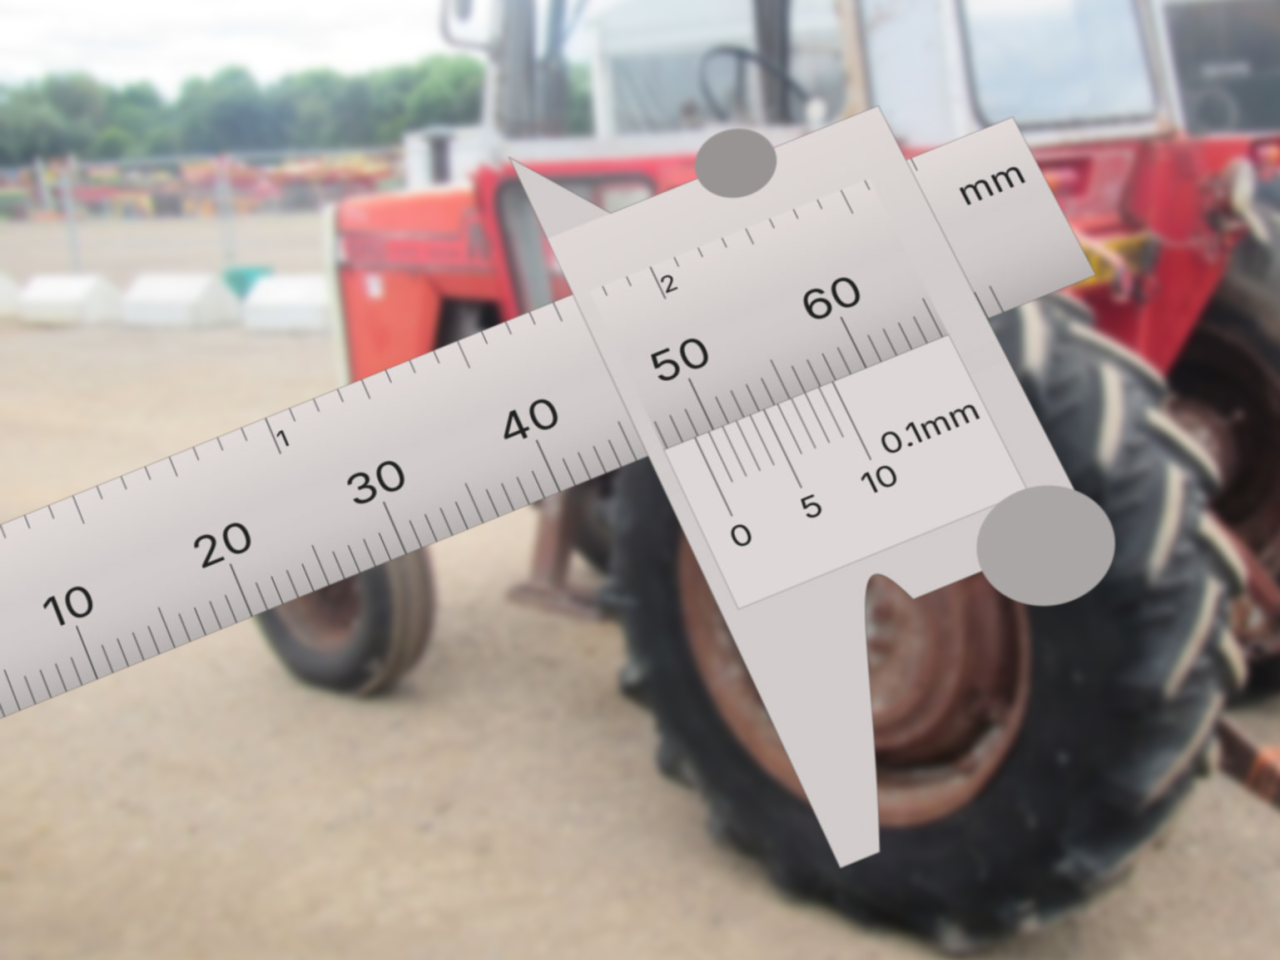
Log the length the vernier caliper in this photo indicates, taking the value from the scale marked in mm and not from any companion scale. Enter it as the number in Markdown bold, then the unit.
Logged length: **48.8** mm
